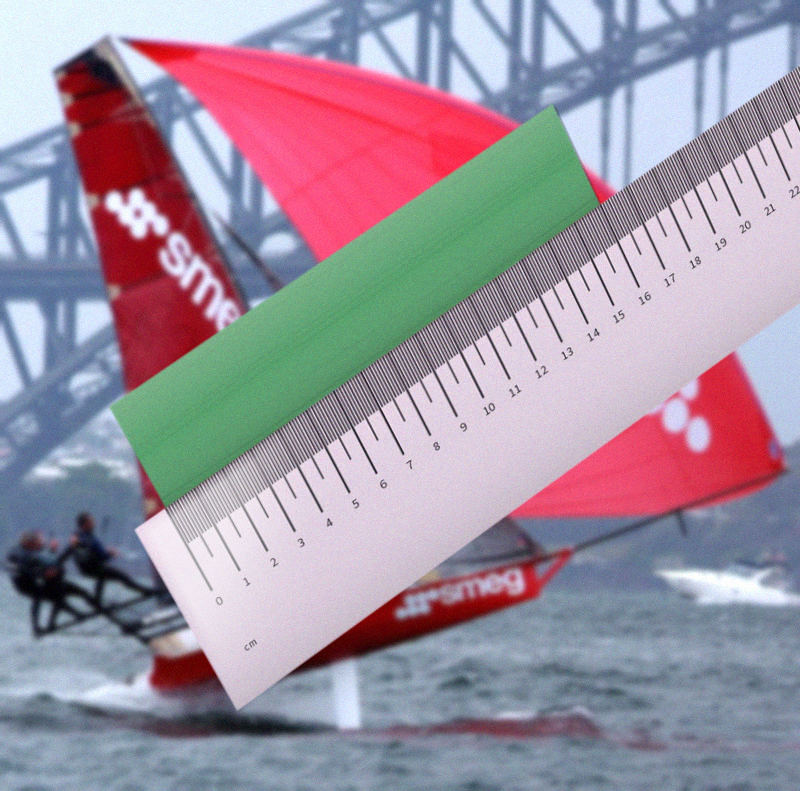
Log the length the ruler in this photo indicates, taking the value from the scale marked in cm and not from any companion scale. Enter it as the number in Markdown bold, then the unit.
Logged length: **16** cm
